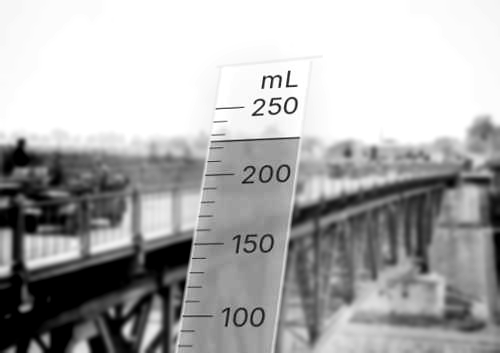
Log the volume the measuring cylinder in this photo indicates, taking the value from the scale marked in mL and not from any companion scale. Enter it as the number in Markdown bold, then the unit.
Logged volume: **225** mL
